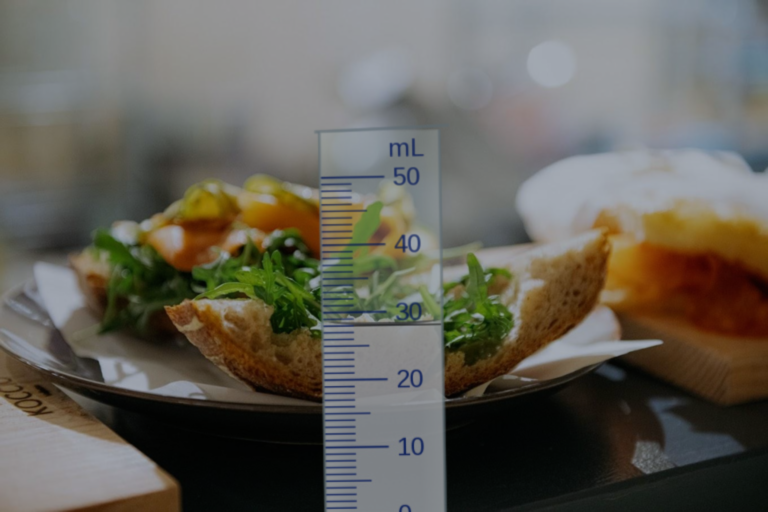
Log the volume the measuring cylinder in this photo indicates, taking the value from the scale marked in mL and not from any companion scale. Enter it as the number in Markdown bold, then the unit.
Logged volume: **28** mL
